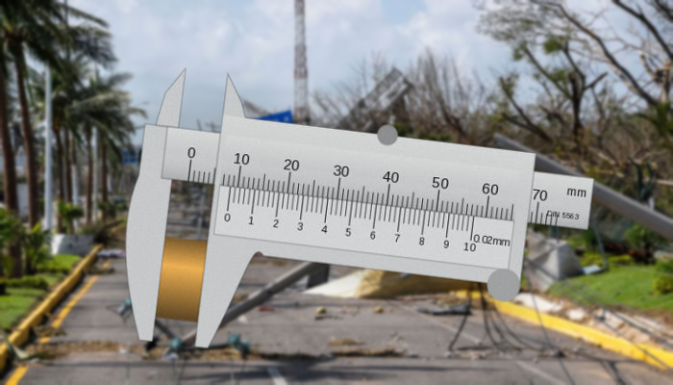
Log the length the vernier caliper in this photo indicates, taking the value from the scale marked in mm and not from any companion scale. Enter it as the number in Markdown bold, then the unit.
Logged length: **8.5** mm
